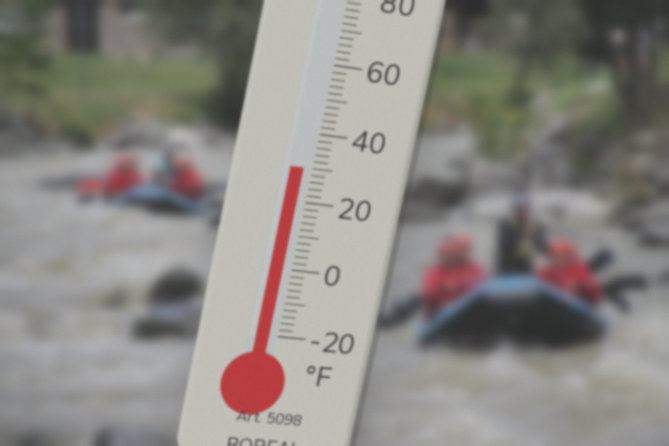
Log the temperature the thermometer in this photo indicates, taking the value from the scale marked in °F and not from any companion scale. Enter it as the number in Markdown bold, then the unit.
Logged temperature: **30** °F
